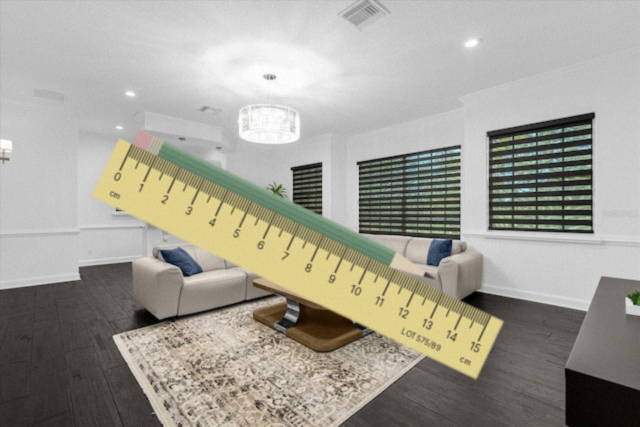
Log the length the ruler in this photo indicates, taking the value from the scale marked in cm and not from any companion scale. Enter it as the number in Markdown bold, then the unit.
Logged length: **12.5** cm
